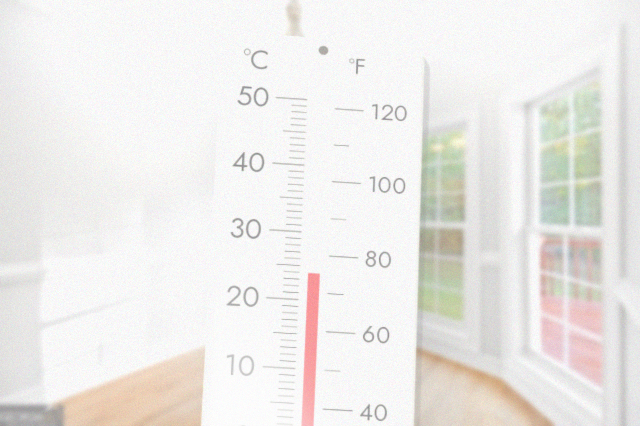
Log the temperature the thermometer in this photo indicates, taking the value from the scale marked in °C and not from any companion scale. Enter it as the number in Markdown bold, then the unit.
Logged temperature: **24** °C
